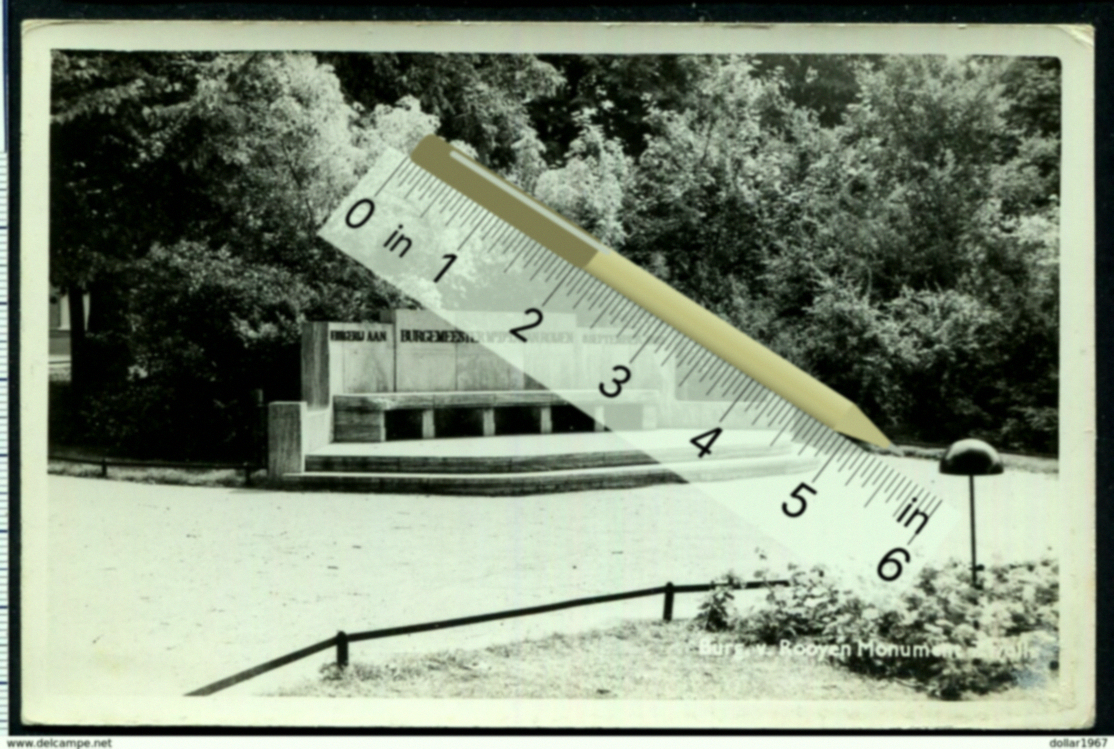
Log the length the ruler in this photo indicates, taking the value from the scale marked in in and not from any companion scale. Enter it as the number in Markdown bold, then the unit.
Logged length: **5.5** in
